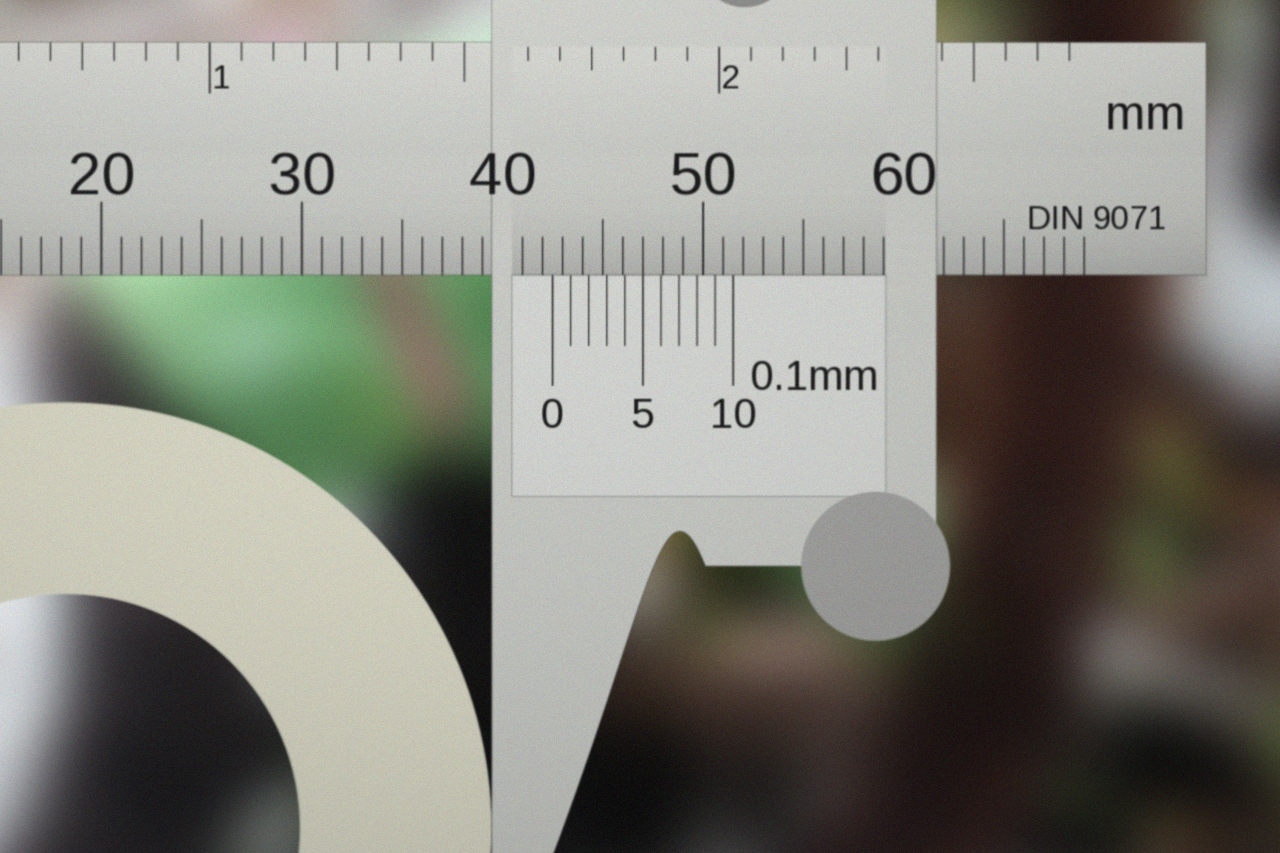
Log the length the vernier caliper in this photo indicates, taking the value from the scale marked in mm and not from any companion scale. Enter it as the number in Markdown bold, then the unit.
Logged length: **42.5** mm
